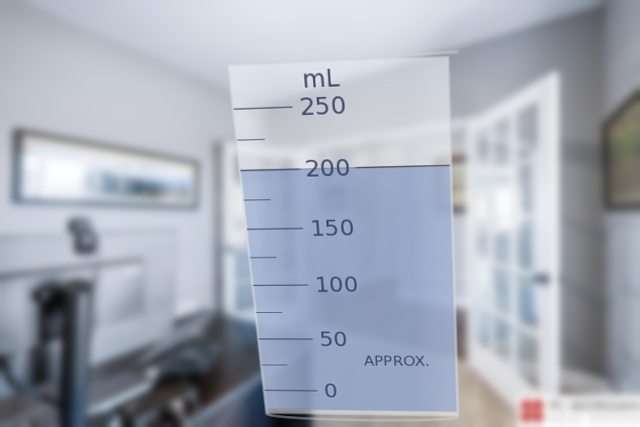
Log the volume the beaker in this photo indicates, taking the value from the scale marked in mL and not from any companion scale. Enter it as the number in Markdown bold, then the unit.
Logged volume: **200** mL
